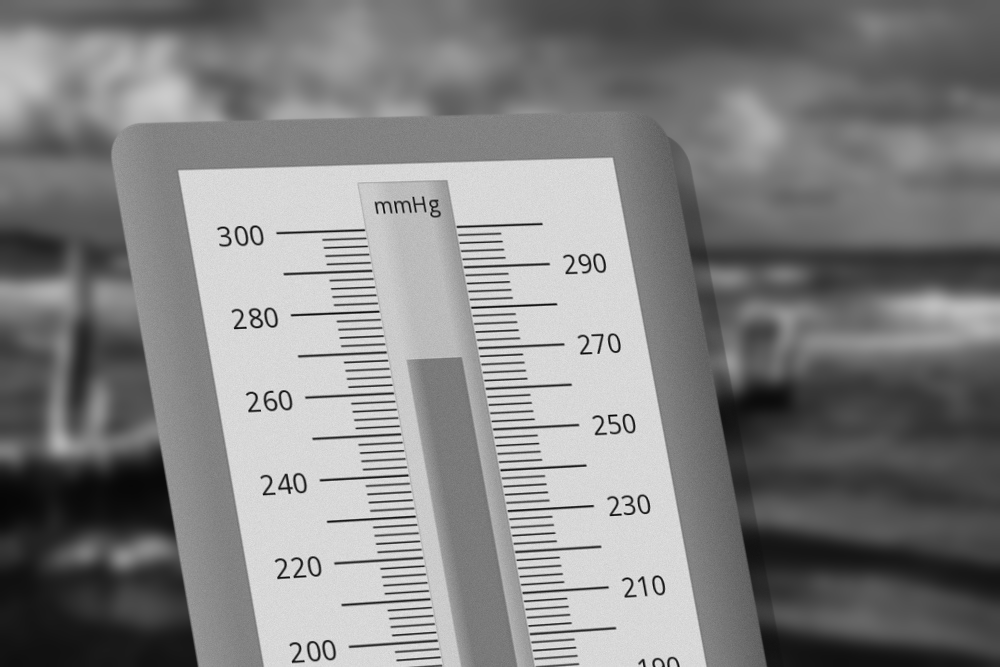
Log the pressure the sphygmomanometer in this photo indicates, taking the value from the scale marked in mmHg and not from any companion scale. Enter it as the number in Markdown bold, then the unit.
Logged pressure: **268** mmHg
